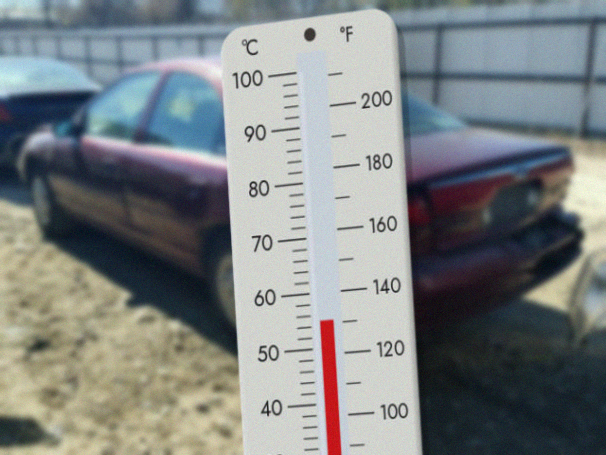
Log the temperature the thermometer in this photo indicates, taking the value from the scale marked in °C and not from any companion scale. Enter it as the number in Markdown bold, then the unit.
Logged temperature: **55** °C
